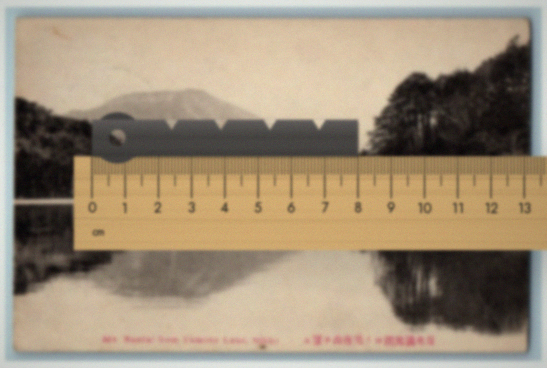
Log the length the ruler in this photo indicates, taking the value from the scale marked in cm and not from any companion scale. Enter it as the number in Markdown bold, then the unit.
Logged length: **8** cm
